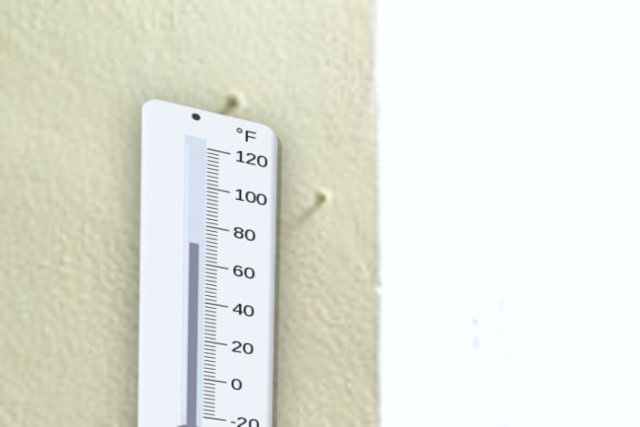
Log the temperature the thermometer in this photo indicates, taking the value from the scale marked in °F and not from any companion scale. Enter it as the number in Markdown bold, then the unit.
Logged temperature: **70** °F
